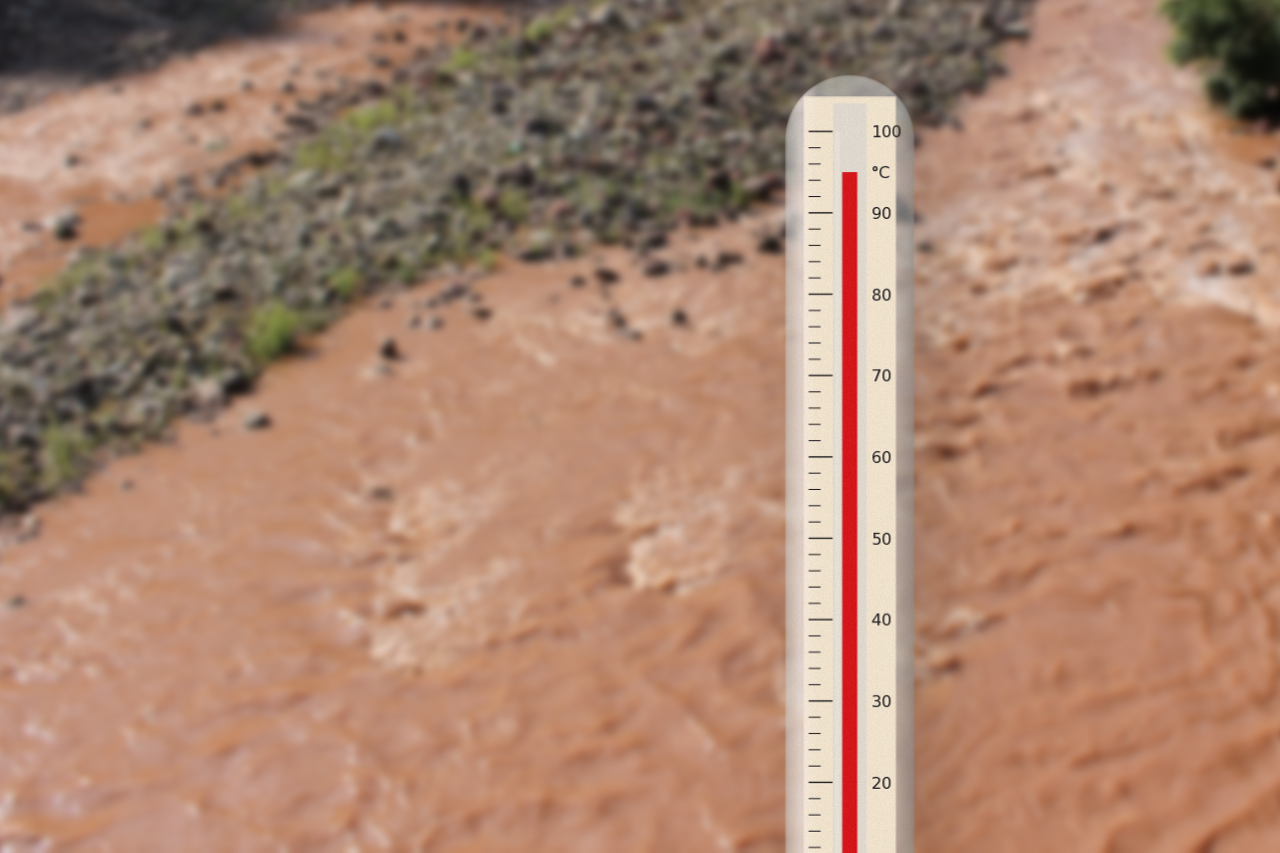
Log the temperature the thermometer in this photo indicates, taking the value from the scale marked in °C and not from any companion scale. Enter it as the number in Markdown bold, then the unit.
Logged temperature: **95** °C
